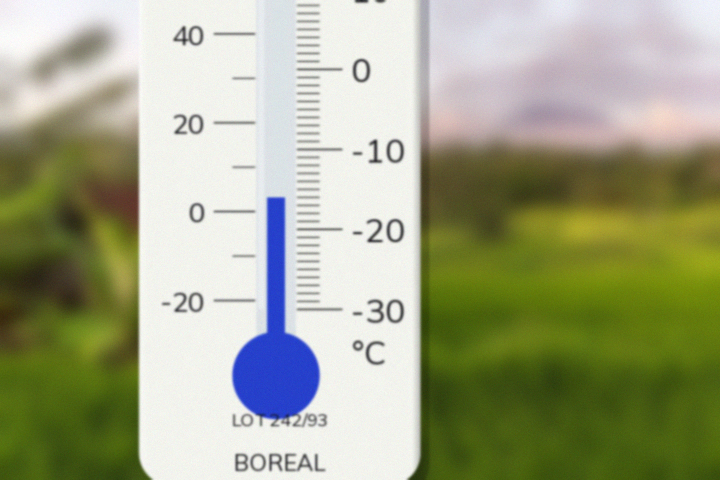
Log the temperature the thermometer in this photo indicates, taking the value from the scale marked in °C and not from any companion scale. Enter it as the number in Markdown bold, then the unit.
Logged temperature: **-16** °C
